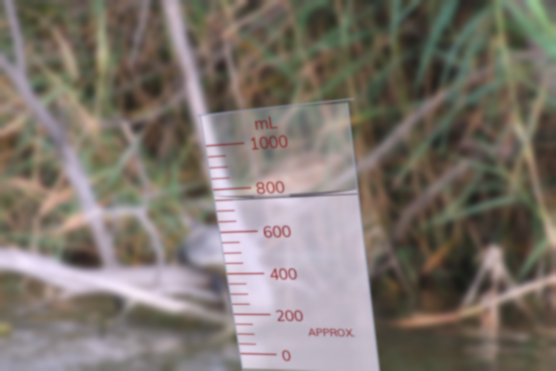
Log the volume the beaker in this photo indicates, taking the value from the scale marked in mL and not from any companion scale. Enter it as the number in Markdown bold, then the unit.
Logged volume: **750** mL
